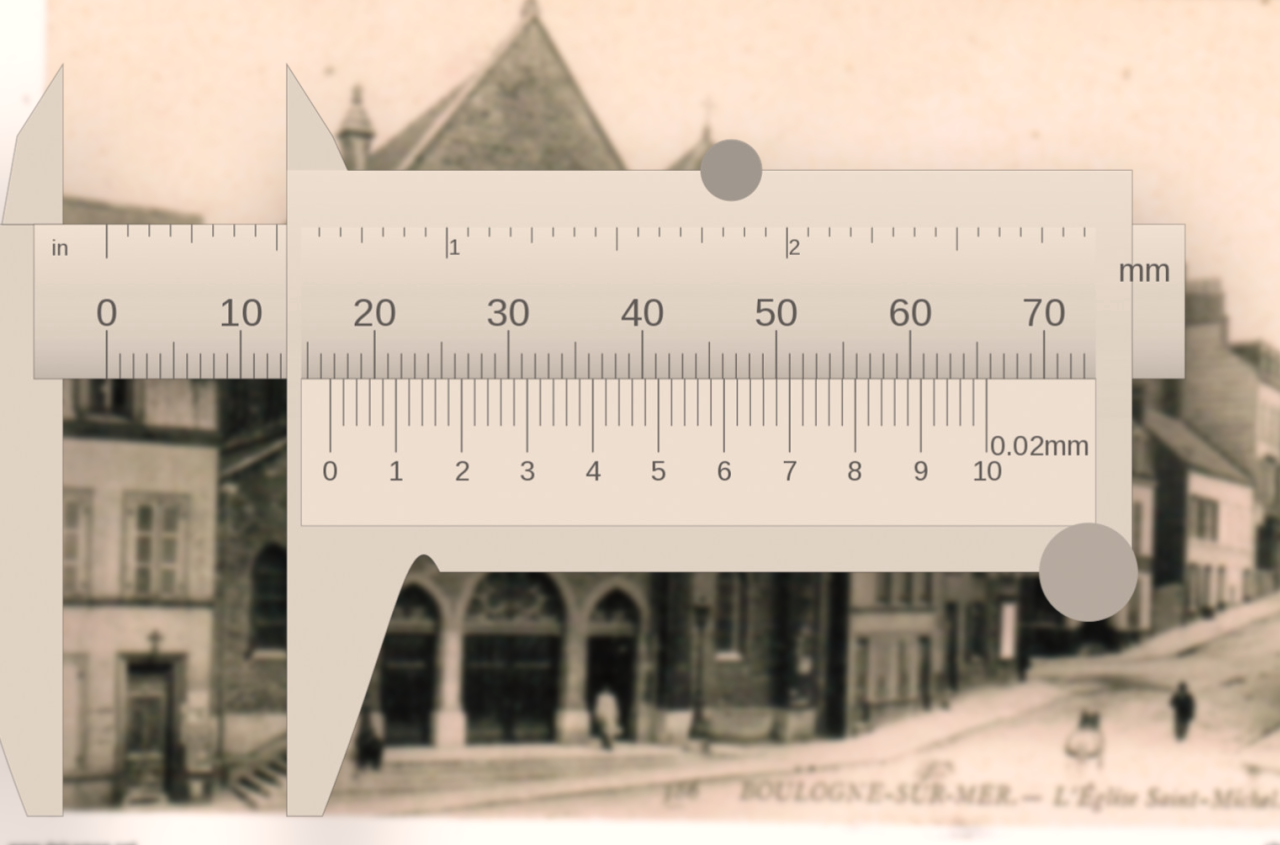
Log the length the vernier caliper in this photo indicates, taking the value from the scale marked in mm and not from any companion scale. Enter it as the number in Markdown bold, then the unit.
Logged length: **16.7** mm
